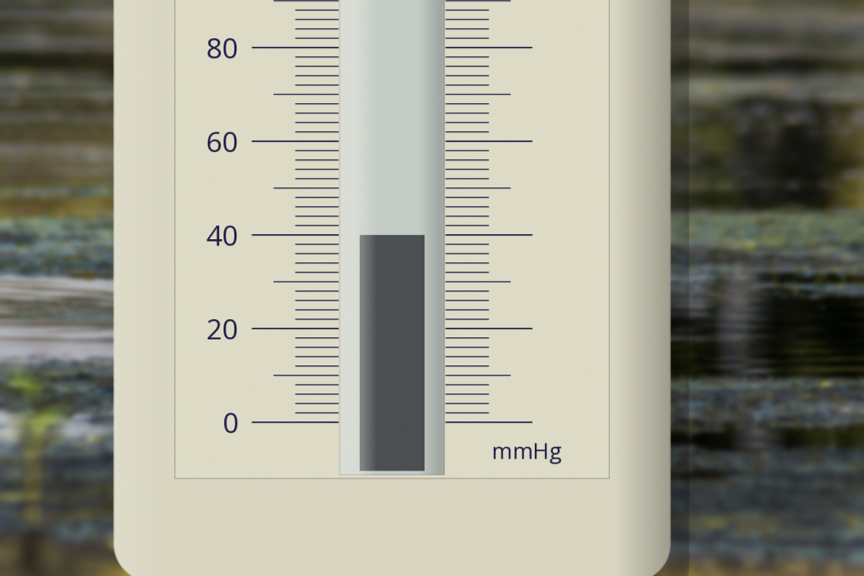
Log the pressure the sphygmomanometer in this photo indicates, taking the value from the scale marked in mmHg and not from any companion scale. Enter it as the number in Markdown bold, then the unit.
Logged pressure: **40** mmHg
